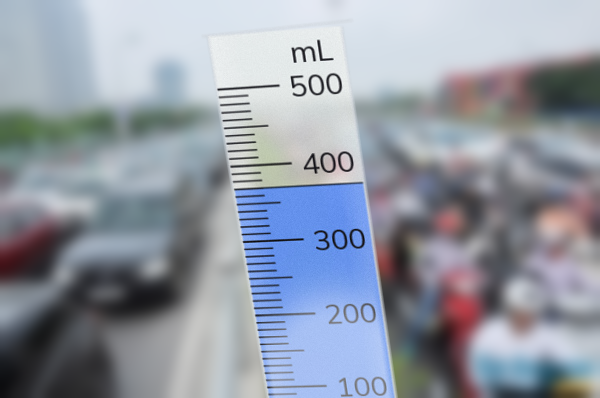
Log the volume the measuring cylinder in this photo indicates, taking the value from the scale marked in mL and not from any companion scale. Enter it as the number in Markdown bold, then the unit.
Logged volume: **370** mL
